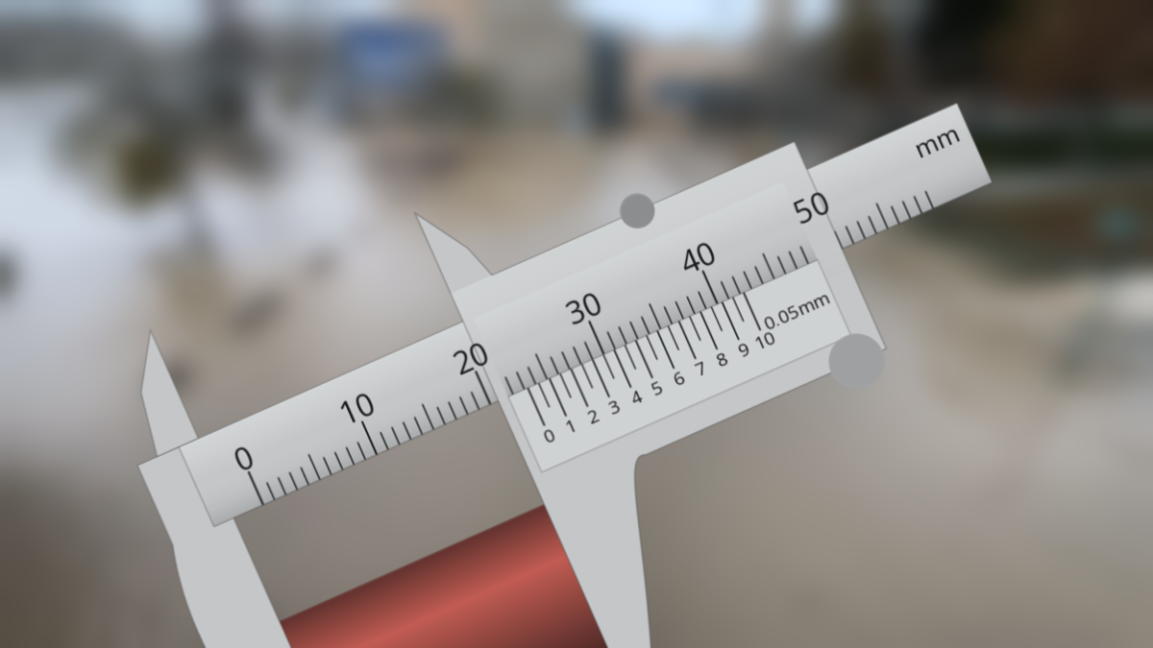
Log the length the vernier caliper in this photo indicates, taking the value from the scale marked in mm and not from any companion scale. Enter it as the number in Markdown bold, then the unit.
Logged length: **23.3** mm
